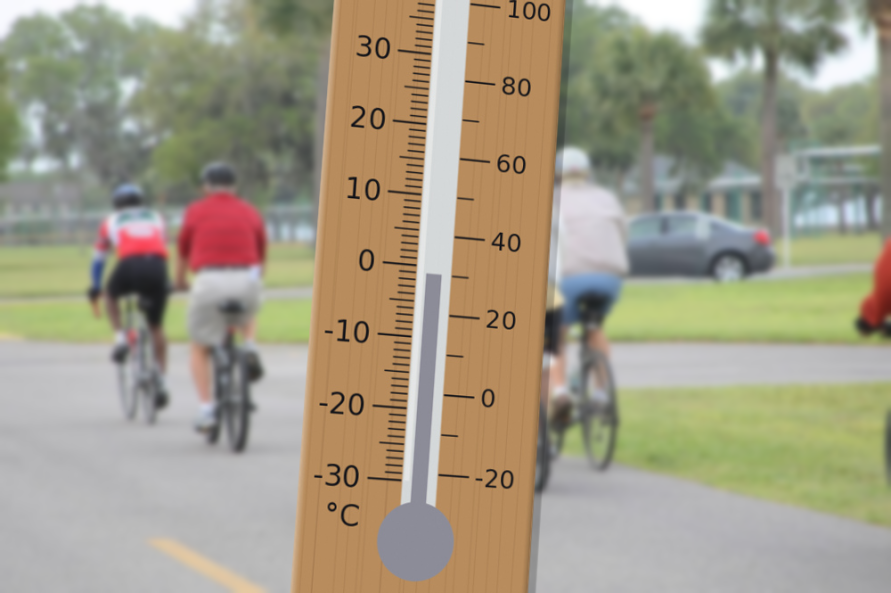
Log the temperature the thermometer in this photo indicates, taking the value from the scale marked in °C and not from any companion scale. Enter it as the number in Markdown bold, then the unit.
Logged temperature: **-1** °C
